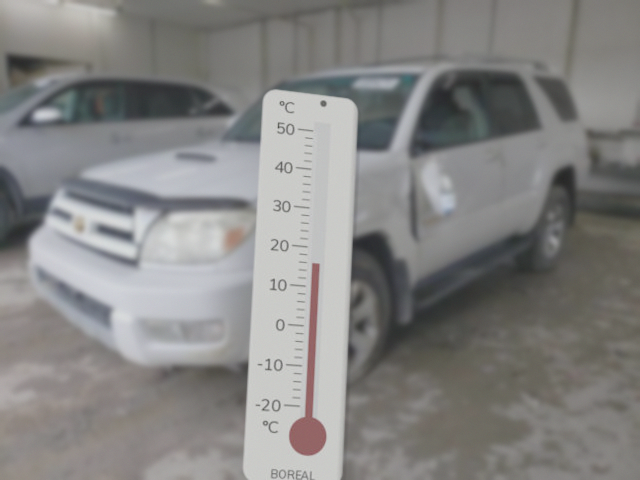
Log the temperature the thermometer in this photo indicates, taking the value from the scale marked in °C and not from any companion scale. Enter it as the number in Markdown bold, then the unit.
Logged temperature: **16** °C
